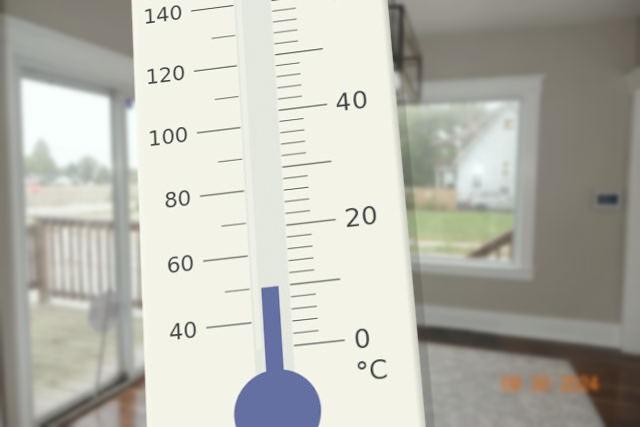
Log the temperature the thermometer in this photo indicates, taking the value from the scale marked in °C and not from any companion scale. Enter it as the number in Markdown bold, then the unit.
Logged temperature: **10** °C
